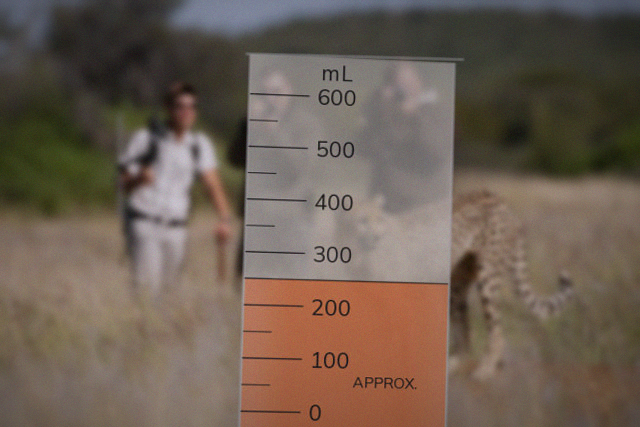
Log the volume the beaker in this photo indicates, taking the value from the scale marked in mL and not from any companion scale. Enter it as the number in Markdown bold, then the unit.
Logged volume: **250** mL
